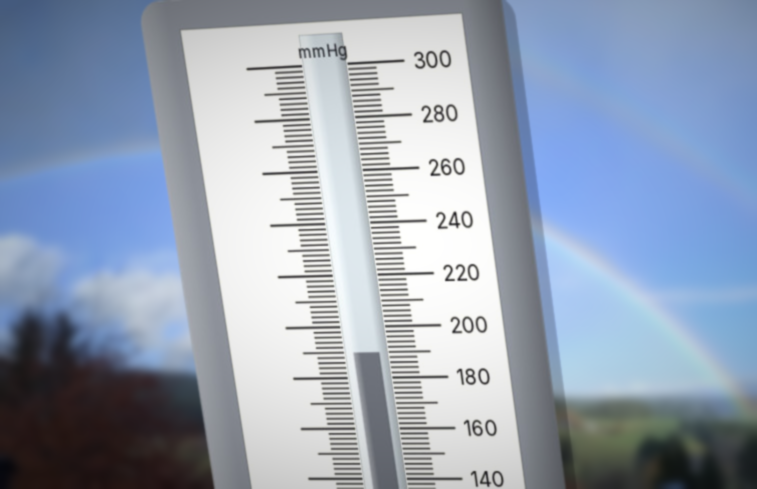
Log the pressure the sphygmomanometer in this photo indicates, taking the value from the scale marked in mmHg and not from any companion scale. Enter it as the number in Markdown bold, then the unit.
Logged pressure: **190** mmHg
